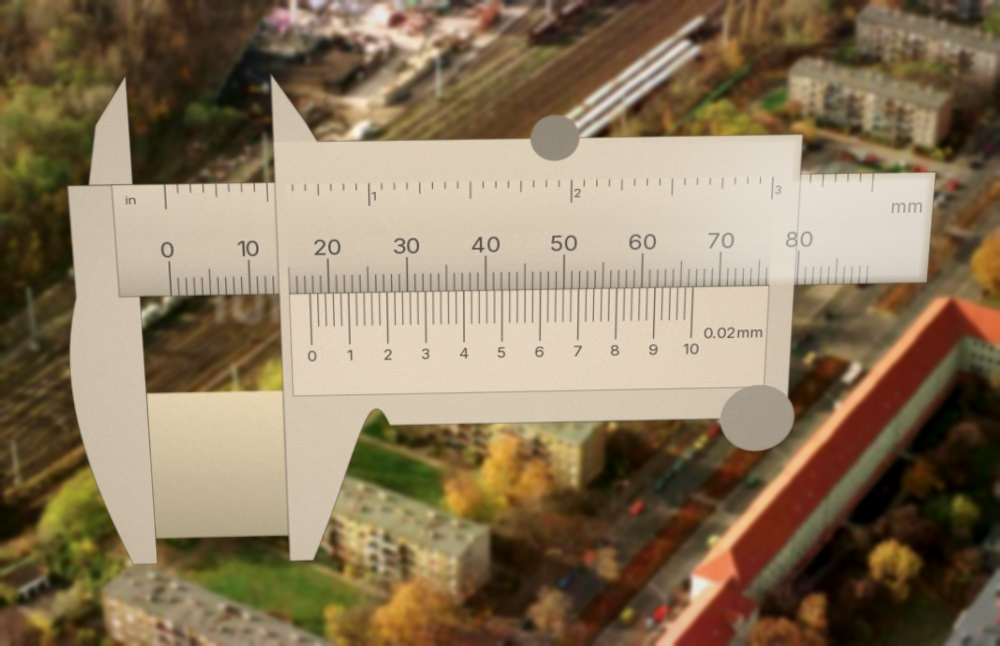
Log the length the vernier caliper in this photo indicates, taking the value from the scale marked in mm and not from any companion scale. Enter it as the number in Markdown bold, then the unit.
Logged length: **17.6** mm
